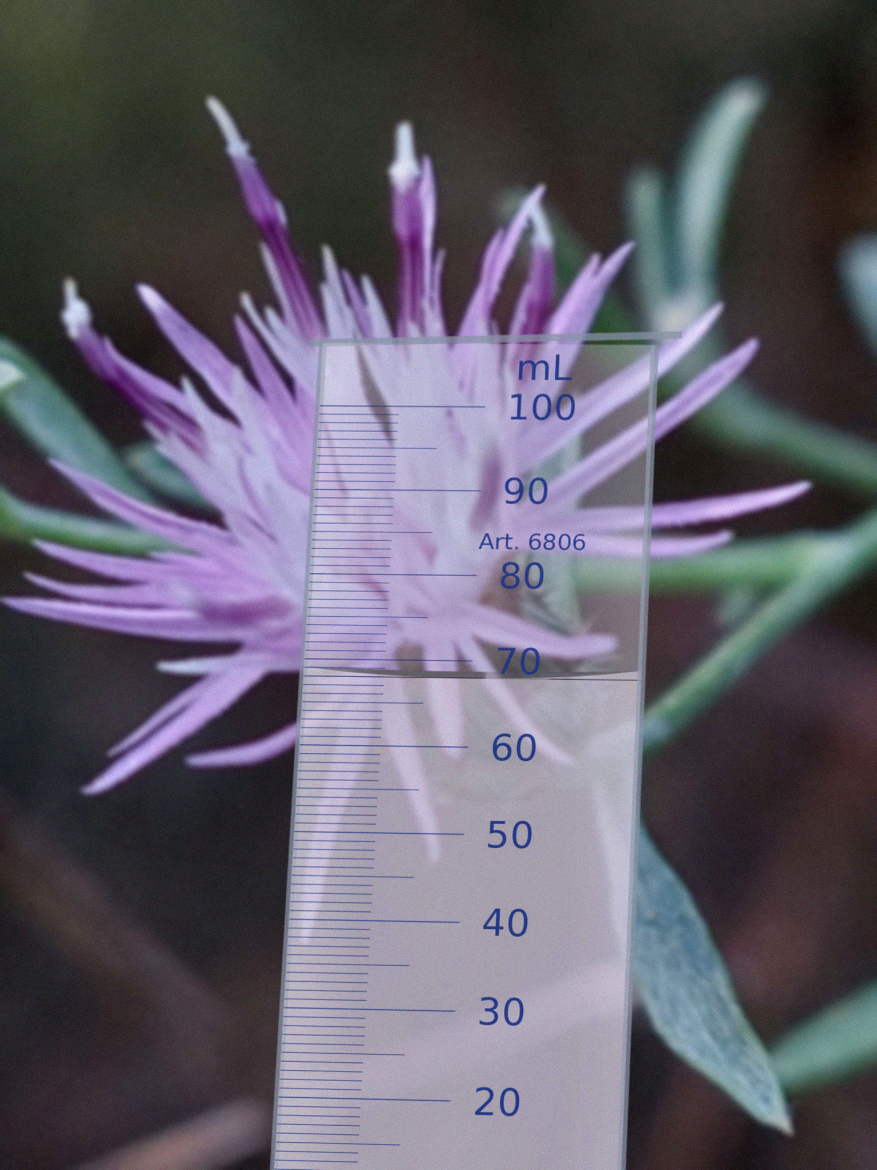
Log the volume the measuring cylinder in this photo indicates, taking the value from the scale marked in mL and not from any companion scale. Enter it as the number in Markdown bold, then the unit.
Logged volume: **68** mL
